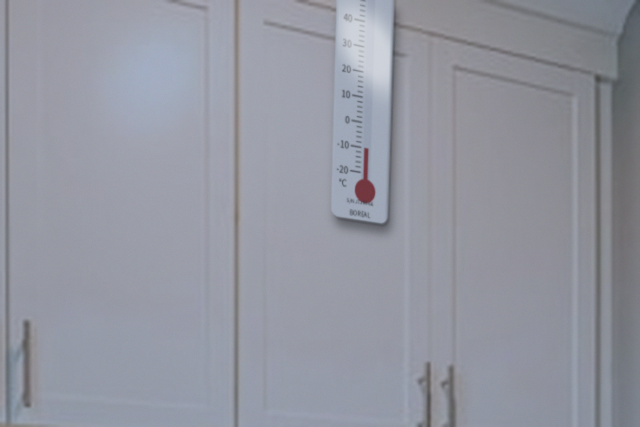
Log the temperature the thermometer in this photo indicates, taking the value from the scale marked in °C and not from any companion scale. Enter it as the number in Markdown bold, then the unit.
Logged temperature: **-10** °C
